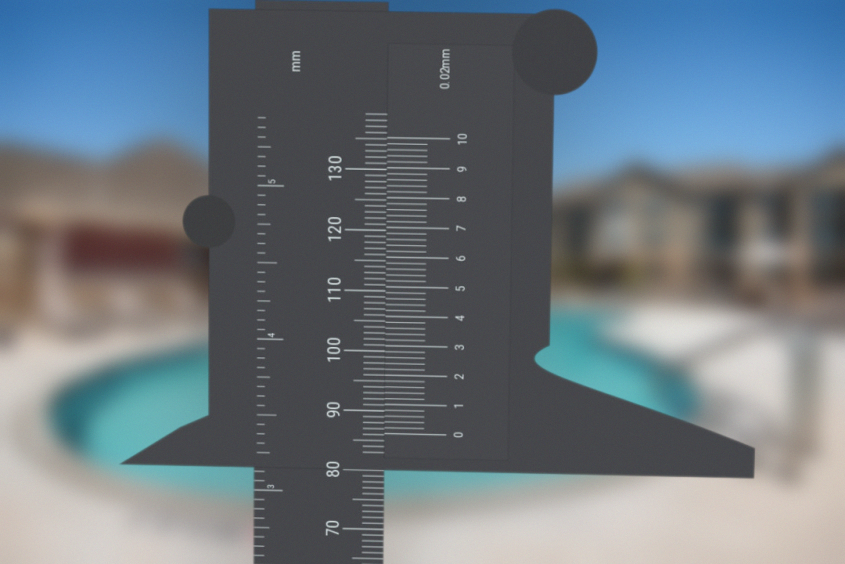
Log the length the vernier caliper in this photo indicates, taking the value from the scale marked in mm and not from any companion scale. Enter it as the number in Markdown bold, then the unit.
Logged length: **86.2** mm
